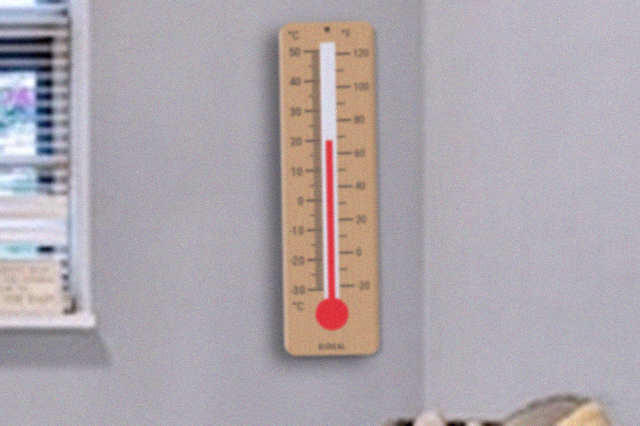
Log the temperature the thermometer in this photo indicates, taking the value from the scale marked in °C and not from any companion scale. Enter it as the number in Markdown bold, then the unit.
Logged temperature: **20** °C
